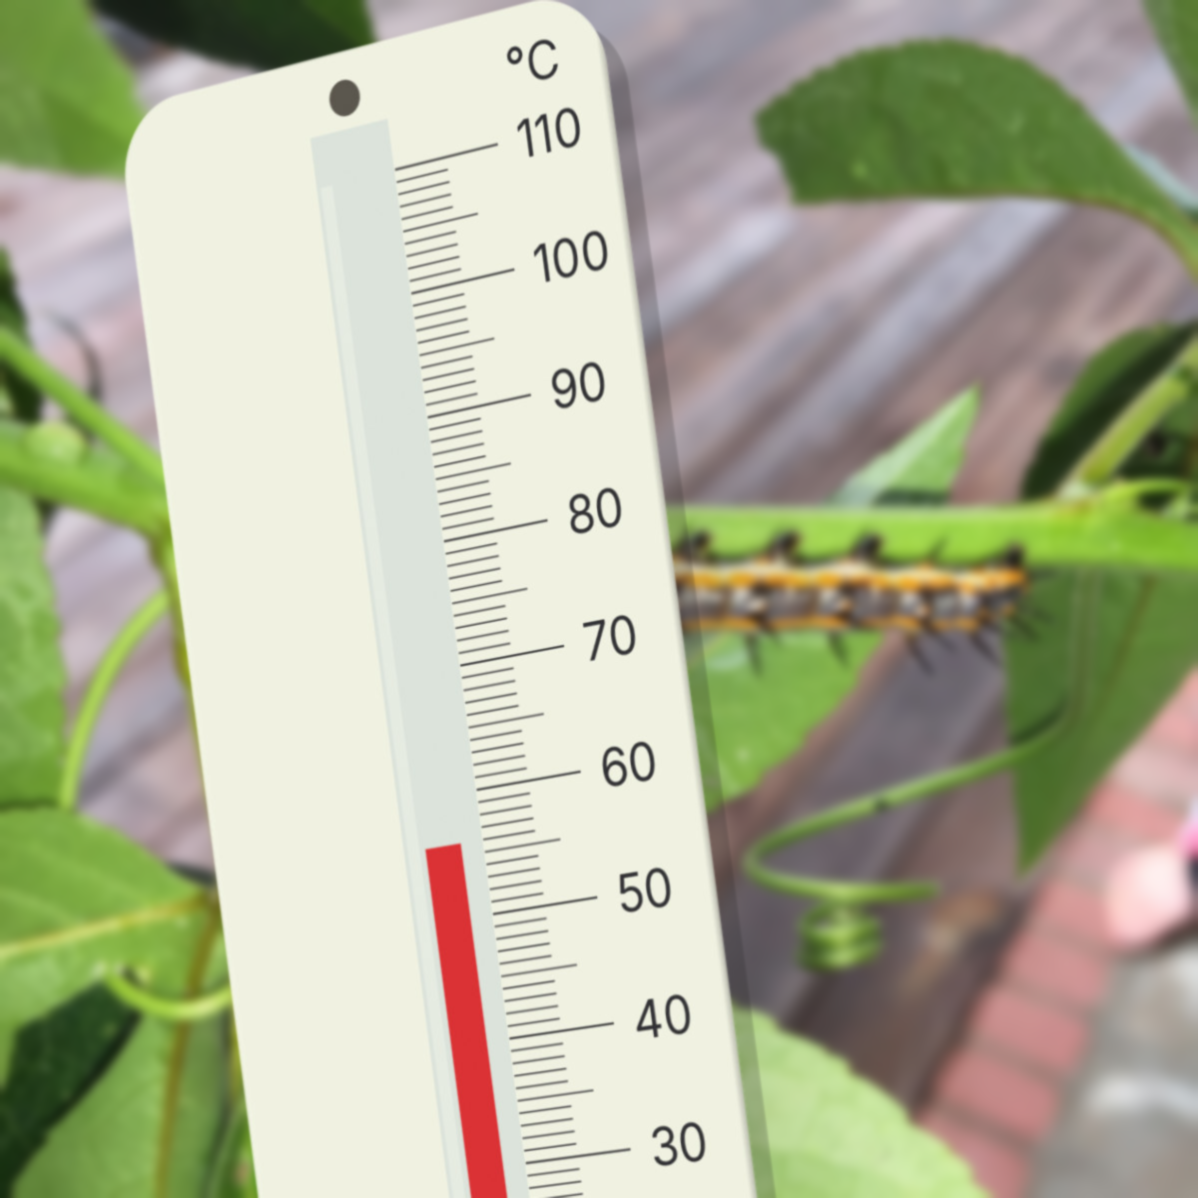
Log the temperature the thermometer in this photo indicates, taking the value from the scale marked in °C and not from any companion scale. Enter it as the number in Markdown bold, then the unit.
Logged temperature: **56** °C
